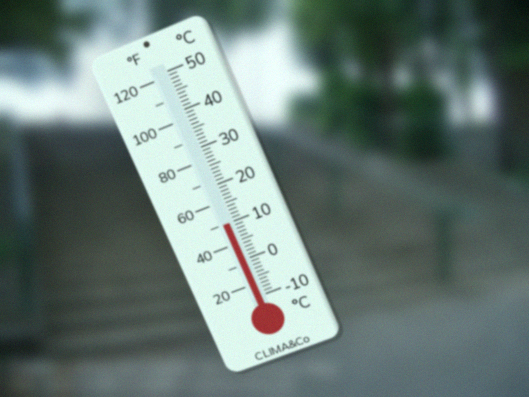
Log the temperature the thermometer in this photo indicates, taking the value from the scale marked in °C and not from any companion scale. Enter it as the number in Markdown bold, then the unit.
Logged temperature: **10** °C
